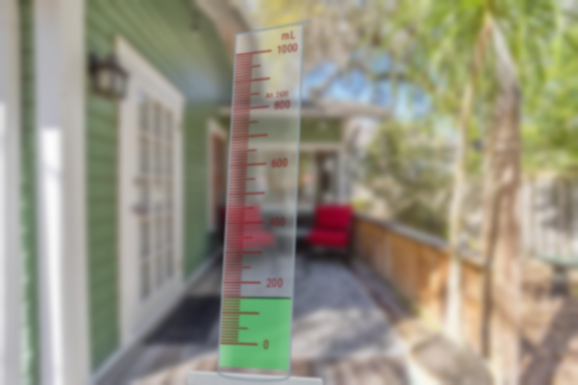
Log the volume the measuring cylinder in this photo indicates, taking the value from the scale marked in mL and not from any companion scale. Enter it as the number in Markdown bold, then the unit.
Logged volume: **150** mL
